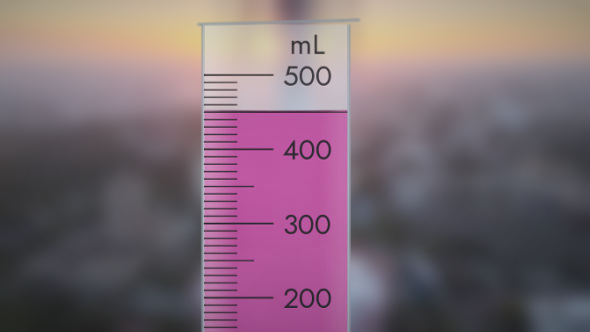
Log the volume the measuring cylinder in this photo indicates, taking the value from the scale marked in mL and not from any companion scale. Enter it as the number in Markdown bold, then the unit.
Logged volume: **450** mL
